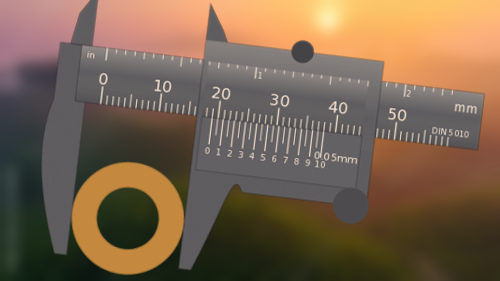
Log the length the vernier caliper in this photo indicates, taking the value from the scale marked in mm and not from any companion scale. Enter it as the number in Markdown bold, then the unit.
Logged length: **19.0** mm
